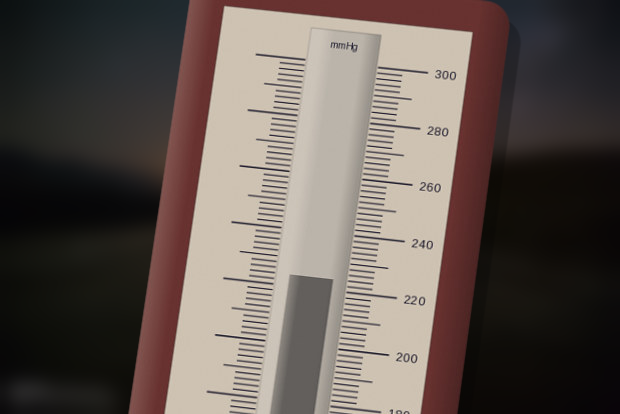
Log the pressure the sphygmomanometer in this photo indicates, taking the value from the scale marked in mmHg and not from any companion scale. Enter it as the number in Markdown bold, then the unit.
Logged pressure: **224** mmHg
